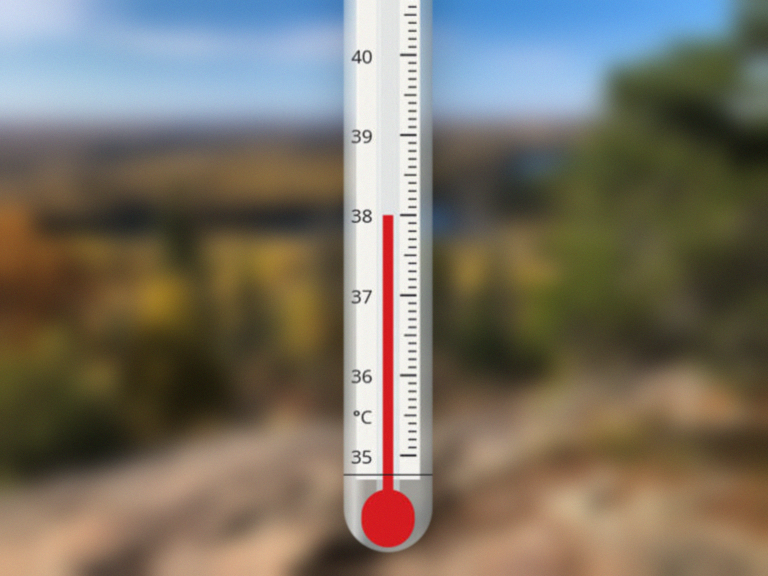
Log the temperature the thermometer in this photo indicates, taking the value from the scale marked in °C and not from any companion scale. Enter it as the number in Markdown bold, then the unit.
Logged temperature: **38** °C
